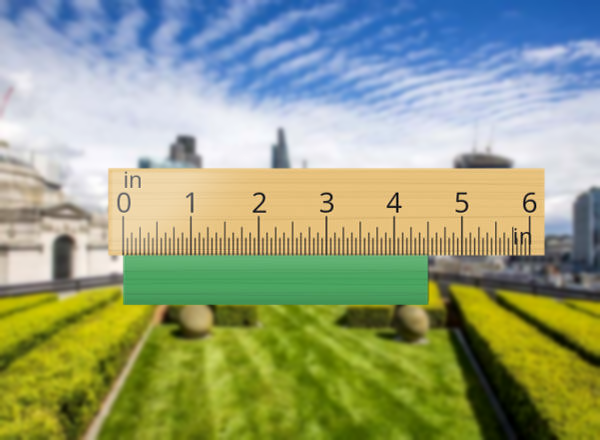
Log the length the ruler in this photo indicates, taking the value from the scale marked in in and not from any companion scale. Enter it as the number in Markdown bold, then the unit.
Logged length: **4.5** in
